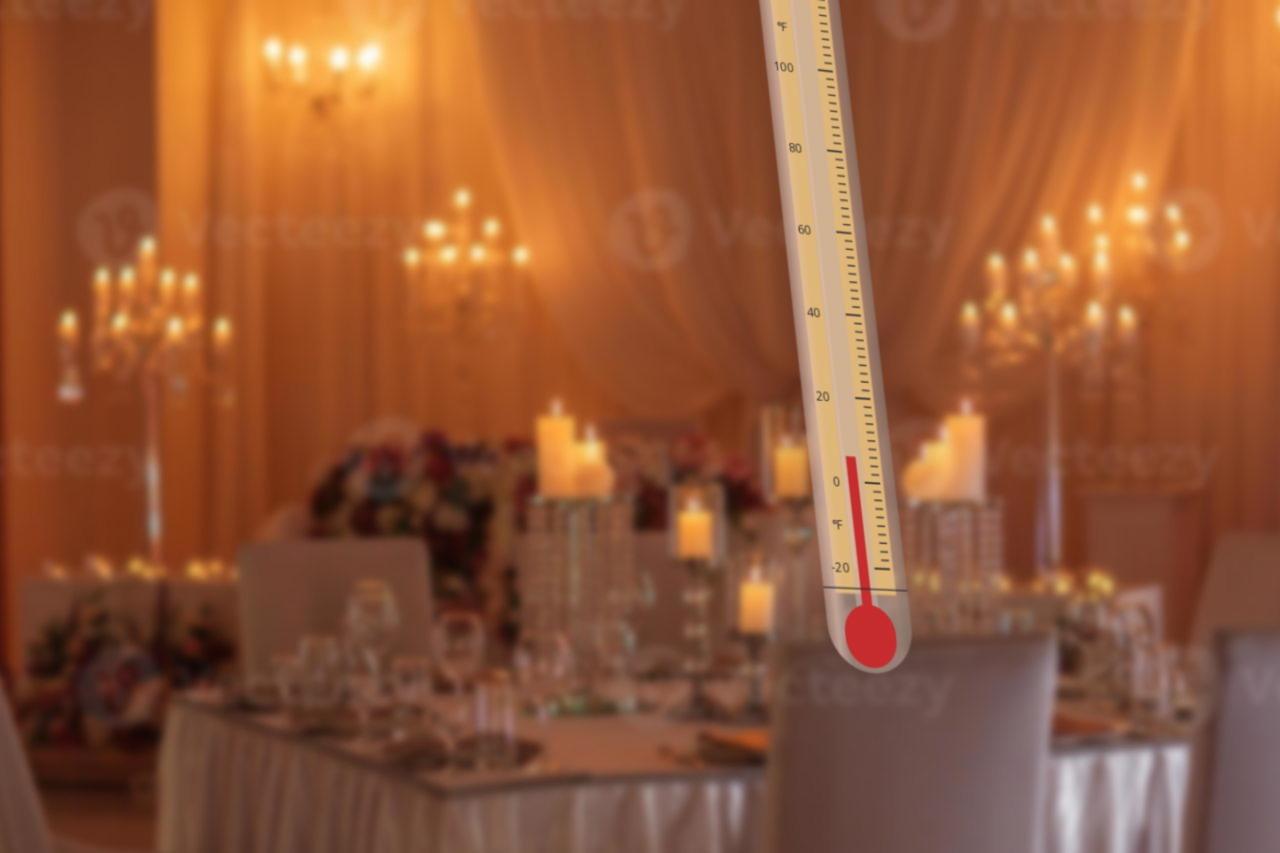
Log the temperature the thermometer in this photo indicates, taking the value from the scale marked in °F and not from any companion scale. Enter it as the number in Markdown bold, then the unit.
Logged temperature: **6** °F
